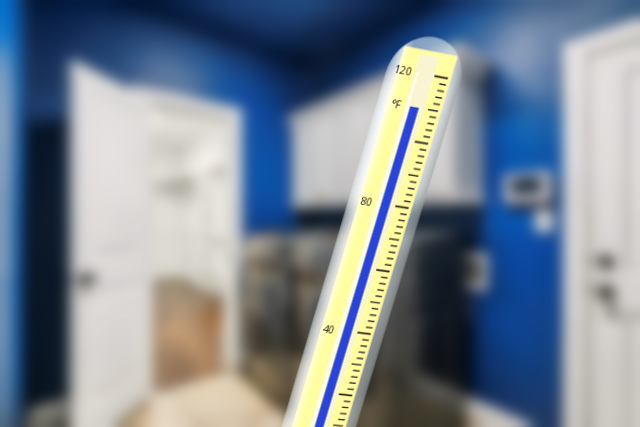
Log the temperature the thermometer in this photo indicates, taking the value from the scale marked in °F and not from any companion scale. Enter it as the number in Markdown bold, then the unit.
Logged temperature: **110** °F
